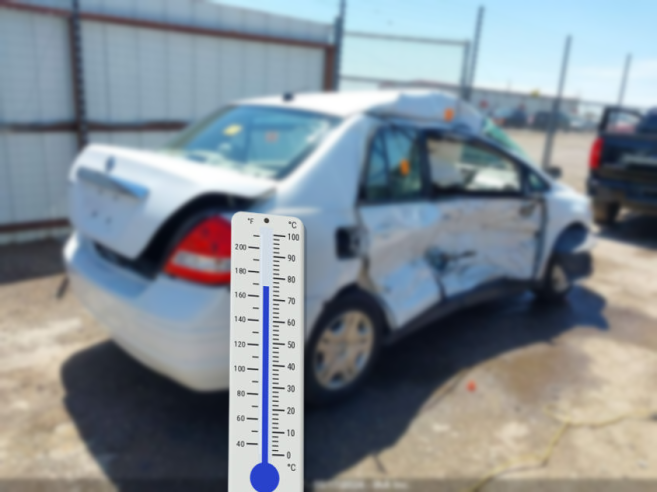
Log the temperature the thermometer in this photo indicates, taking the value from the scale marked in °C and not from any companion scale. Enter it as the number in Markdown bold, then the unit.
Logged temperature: **76** °C
